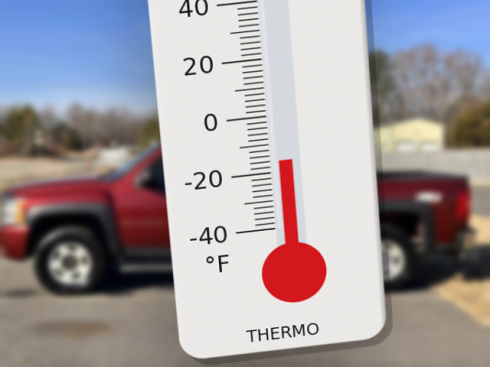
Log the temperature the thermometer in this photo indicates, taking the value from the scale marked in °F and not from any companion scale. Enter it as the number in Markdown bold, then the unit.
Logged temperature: **-16** °F
